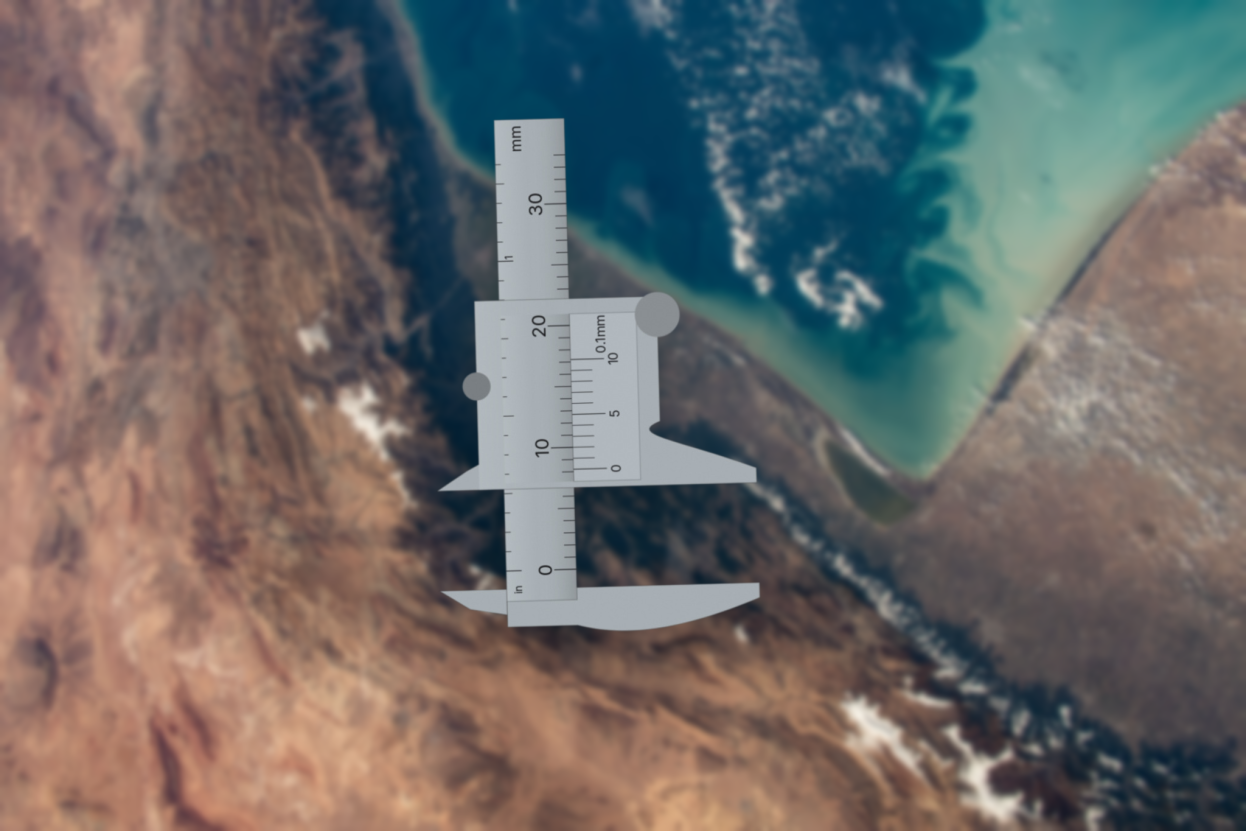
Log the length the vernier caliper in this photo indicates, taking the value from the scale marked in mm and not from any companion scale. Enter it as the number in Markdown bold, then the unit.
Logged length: **8.2** mm
